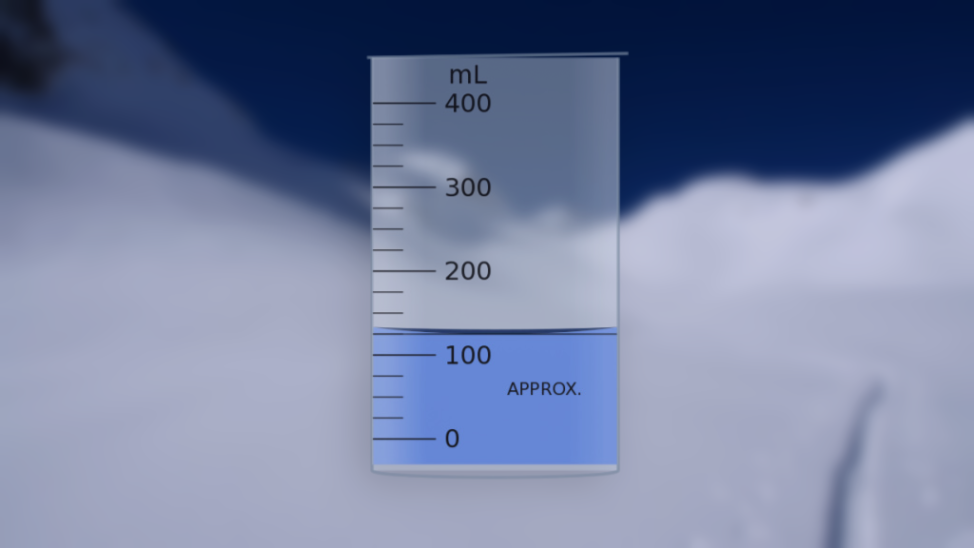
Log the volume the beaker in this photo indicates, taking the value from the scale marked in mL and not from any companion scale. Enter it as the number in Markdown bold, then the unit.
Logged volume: **125** mL
